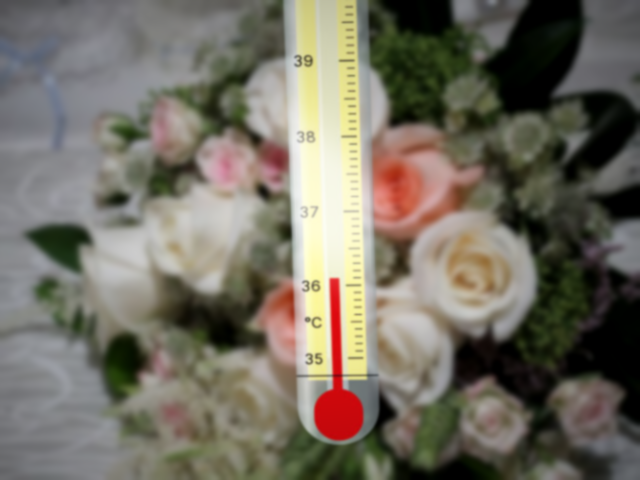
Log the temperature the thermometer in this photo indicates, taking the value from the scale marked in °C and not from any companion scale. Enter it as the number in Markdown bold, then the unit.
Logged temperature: **36.1** °C
